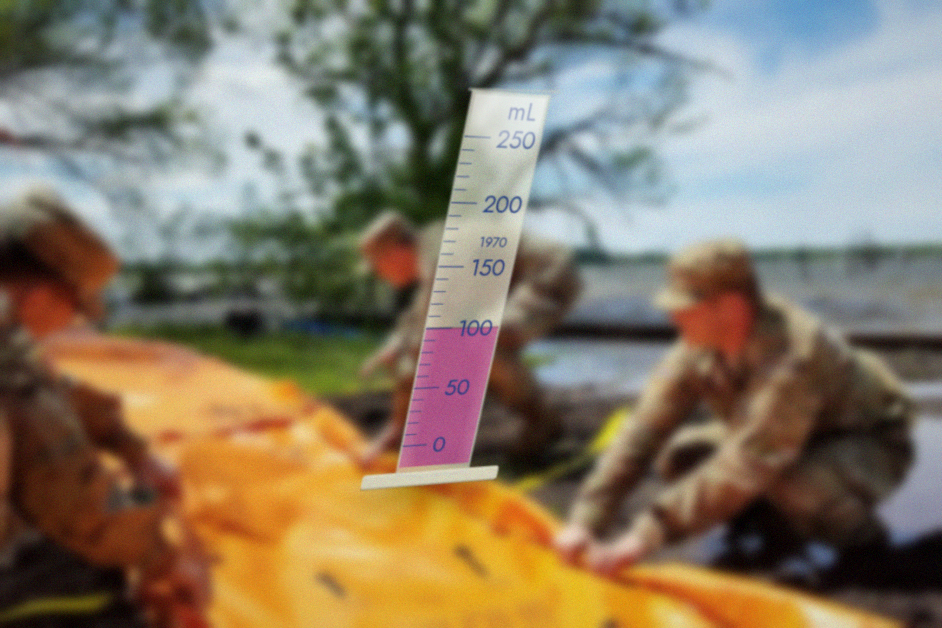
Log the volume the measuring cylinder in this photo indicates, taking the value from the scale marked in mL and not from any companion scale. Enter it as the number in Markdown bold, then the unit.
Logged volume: **100** mL
